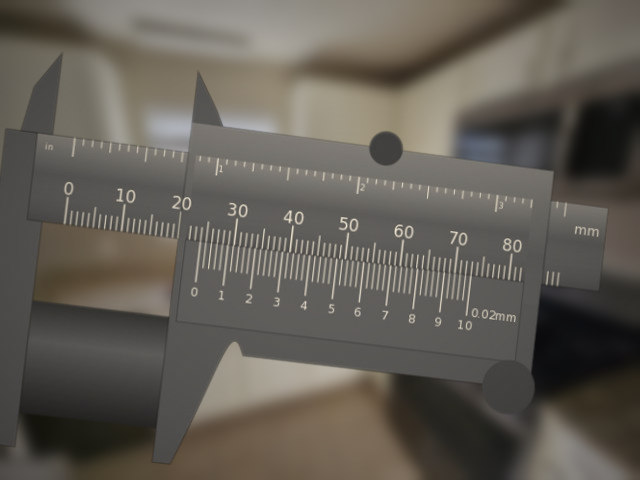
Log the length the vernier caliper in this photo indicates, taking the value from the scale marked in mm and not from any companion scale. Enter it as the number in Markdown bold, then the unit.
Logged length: **24.0** mm
